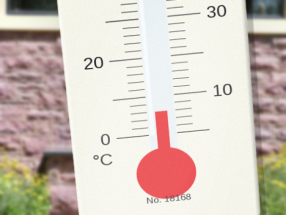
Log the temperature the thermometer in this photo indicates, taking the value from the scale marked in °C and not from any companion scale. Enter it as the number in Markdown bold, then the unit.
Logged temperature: **6** °C
